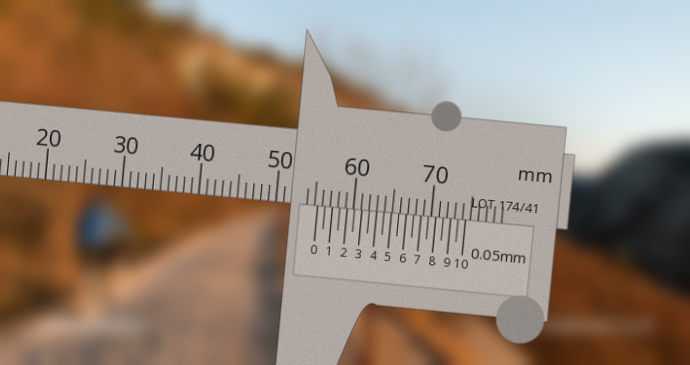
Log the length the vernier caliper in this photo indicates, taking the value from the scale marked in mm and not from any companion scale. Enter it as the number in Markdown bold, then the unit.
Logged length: **55.4** mm
